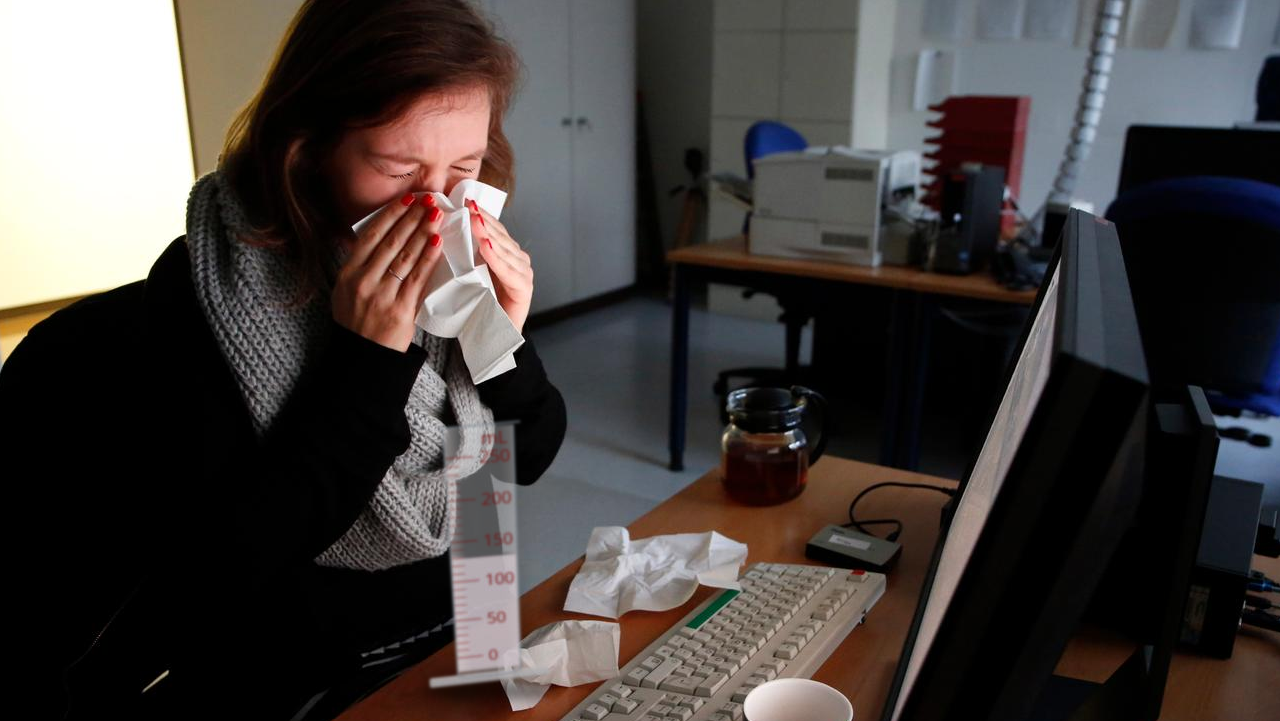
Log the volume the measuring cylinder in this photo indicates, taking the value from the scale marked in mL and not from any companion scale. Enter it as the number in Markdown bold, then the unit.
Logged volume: **130** mL
